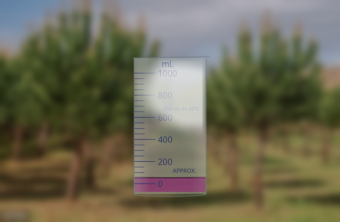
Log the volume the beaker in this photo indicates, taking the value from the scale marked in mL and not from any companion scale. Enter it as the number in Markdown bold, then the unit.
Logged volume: **50** mL
